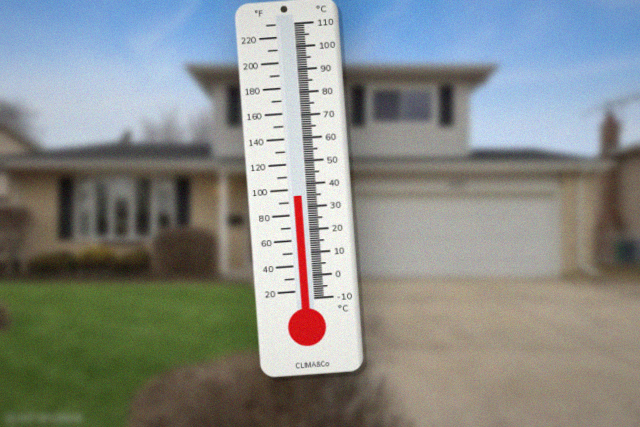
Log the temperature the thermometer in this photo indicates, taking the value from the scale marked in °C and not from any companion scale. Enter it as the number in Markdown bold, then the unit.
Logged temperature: **35** °C
